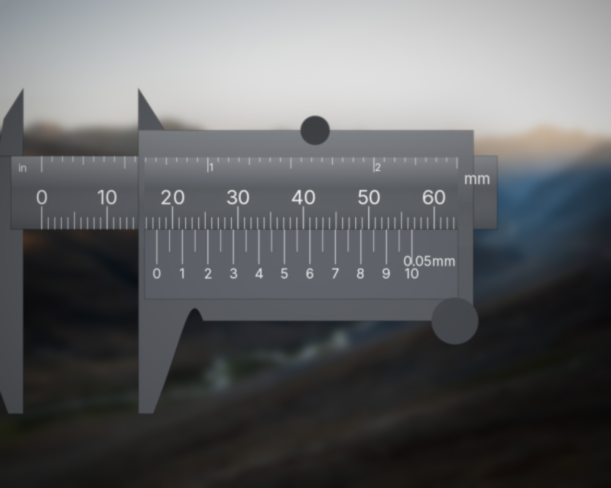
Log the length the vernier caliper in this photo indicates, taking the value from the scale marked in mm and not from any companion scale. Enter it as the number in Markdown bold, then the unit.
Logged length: **17.6** mm
